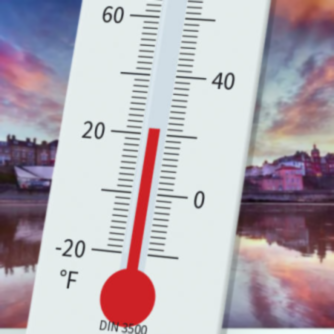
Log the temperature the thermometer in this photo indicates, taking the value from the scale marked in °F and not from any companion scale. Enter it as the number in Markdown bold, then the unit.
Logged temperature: **22** °F
